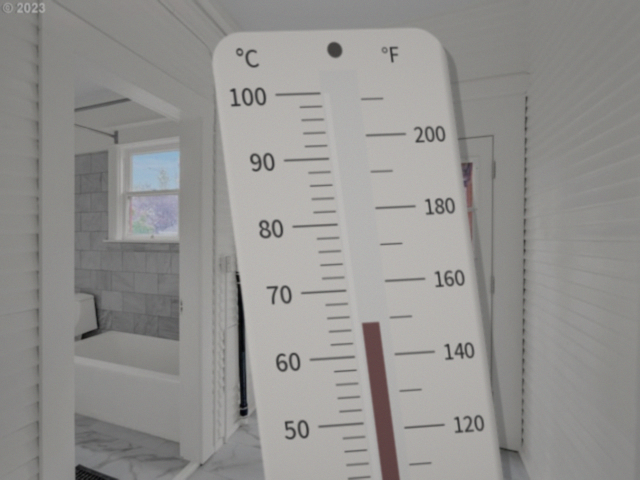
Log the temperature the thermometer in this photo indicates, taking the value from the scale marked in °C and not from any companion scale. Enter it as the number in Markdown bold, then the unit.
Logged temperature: **65** °C
